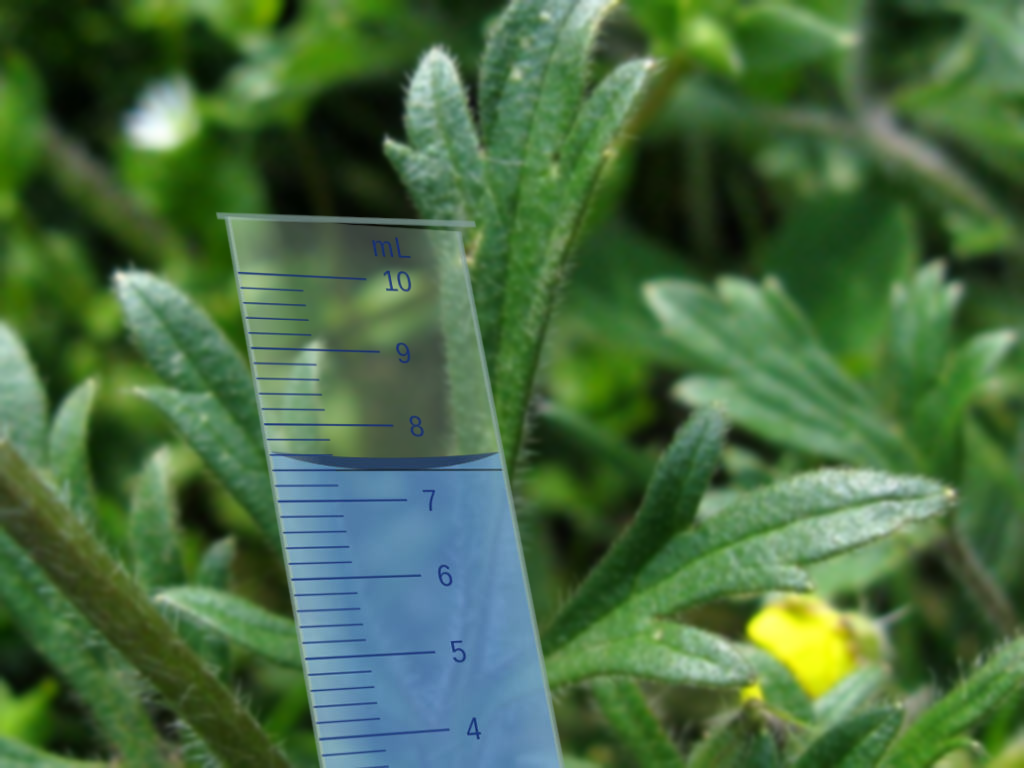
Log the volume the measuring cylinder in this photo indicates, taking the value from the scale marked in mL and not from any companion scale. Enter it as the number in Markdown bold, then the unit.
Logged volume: **7.4** mL
